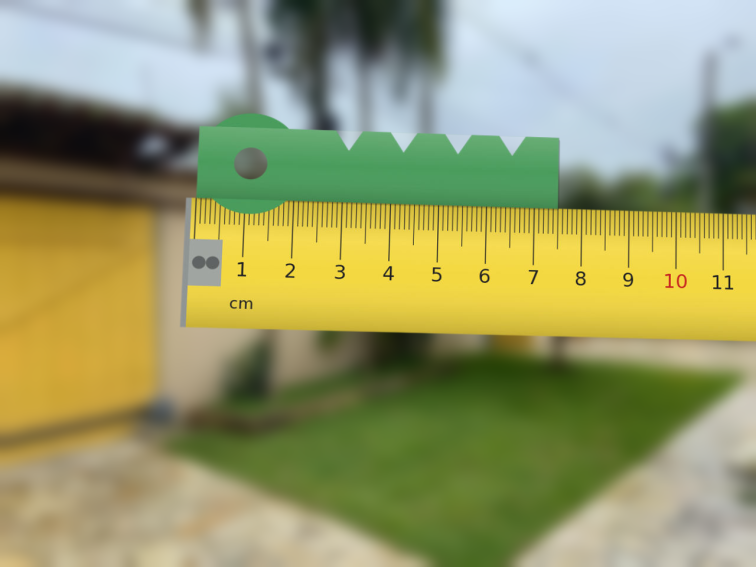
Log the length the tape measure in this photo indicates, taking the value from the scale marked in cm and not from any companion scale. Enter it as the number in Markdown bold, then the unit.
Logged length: **7.5** cm
